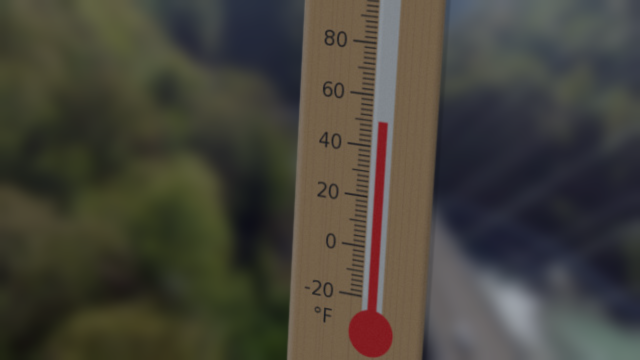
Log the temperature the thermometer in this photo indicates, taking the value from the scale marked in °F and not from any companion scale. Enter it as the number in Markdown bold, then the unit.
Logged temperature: **50** °F
